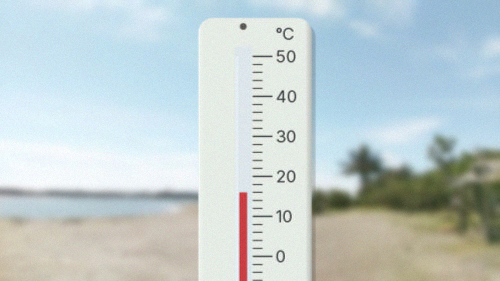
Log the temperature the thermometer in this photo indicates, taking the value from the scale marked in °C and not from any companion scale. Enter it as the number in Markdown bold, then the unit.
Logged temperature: **16** °C
